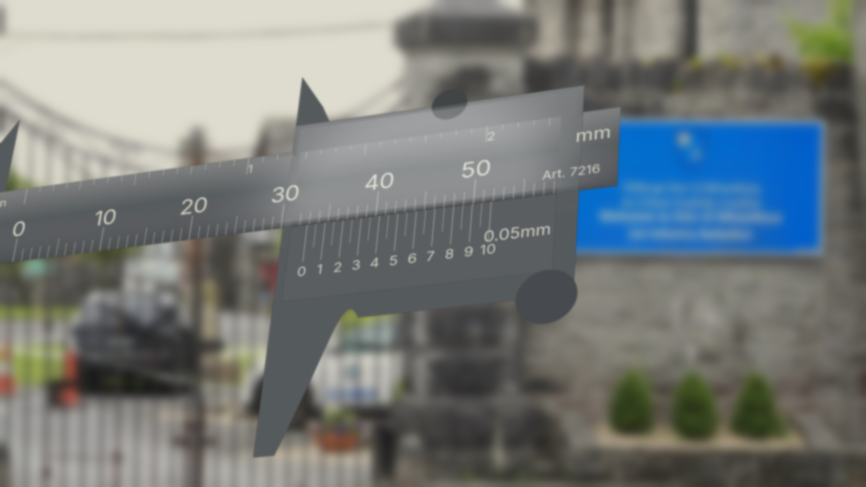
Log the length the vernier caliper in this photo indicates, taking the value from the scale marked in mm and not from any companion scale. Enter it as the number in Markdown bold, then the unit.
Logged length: **32.8** mm
